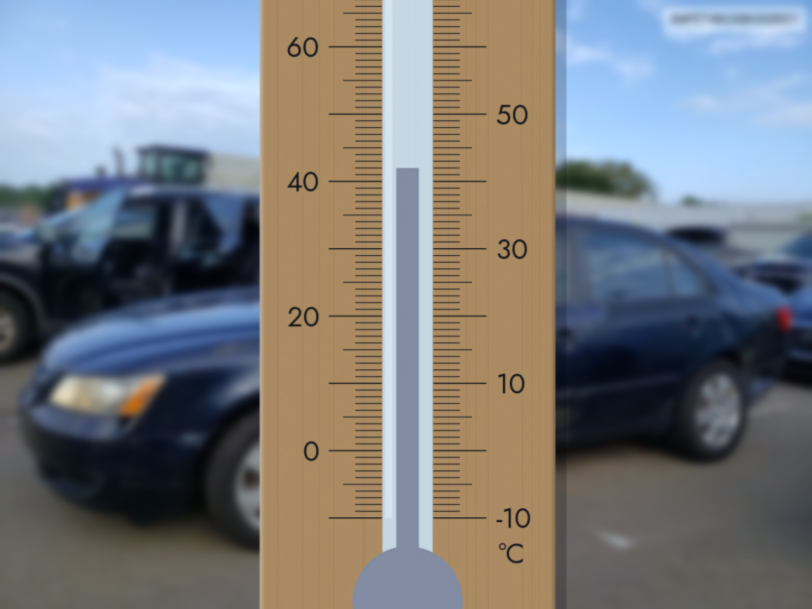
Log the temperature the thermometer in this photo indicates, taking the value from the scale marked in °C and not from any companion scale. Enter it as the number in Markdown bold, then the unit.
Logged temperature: **42** °C
